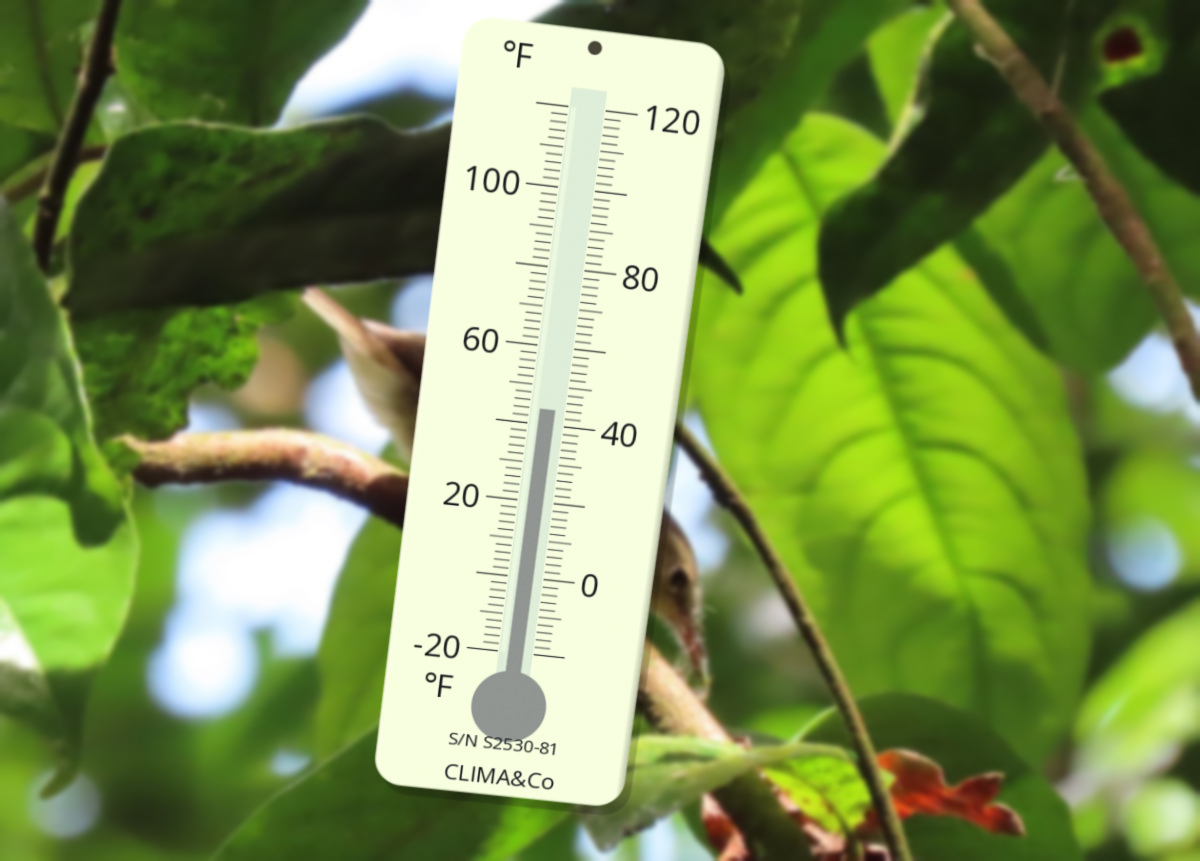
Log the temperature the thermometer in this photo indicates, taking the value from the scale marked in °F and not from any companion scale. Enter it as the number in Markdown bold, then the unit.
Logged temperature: **44** °F
